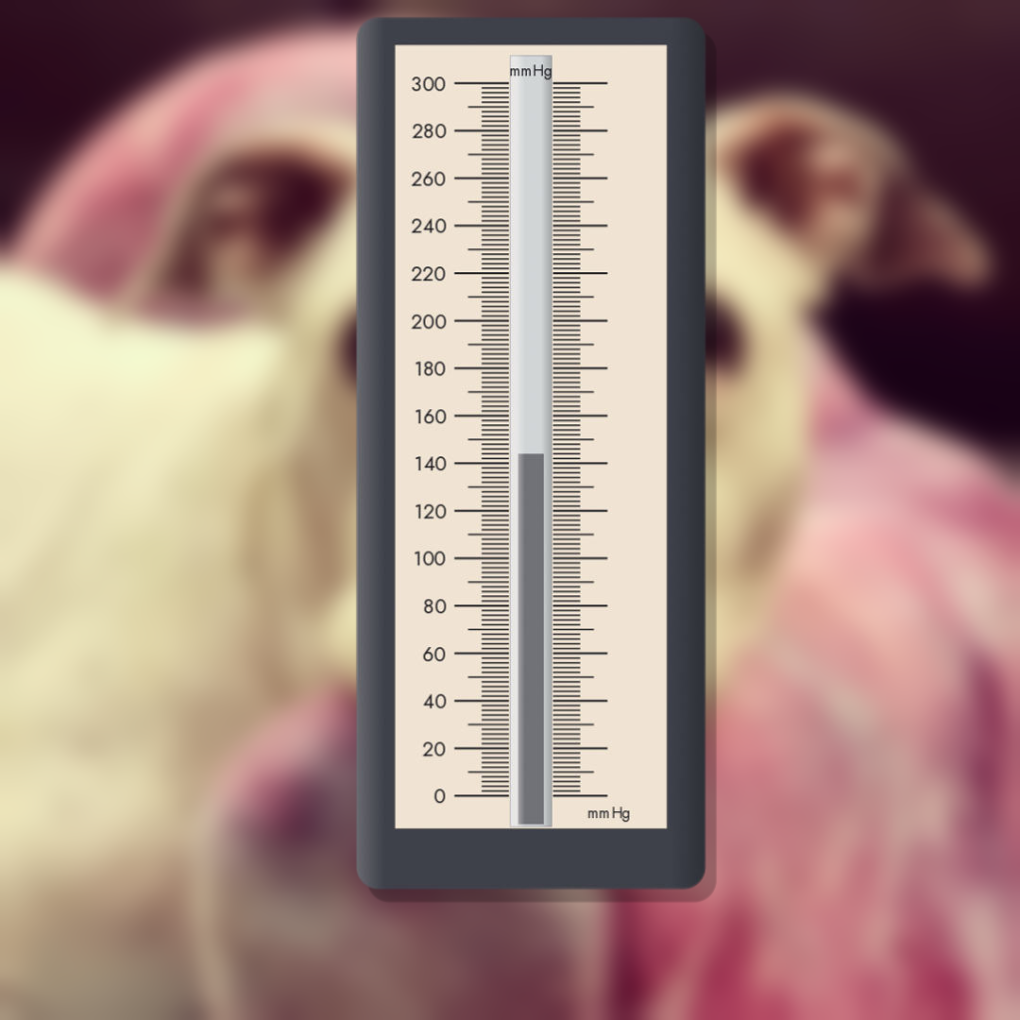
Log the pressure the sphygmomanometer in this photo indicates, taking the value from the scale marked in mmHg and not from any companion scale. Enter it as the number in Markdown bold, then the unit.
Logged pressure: **144** mmHg
